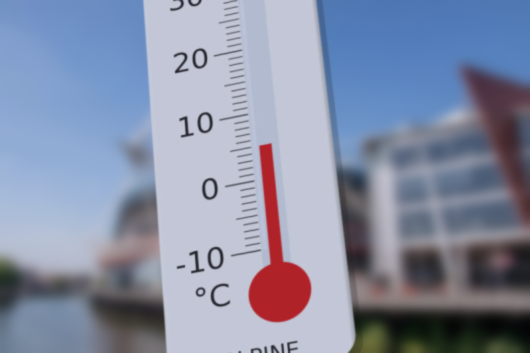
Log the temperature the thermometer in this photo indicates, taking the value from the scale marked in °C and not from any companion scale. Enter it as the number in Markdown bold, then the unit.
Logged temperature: **5** °C
